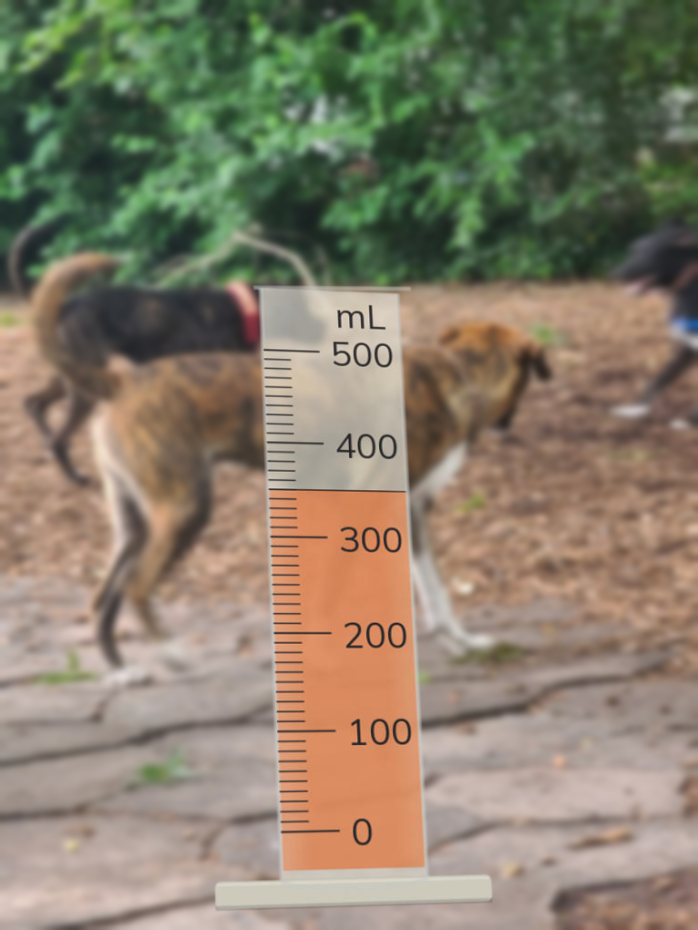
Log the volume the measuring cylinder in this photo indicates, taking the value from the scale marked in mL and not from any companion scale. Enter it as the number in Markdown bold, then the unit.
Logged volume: **350** mL
